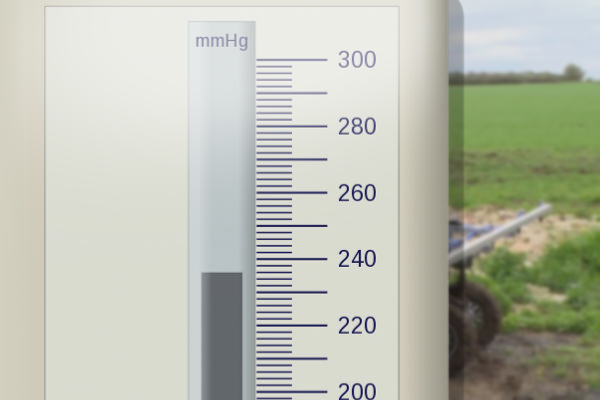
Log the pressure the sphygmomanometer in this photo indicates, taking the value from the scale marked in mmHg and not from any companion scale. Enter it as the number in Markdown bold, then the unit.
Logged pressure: **236** mmHg
